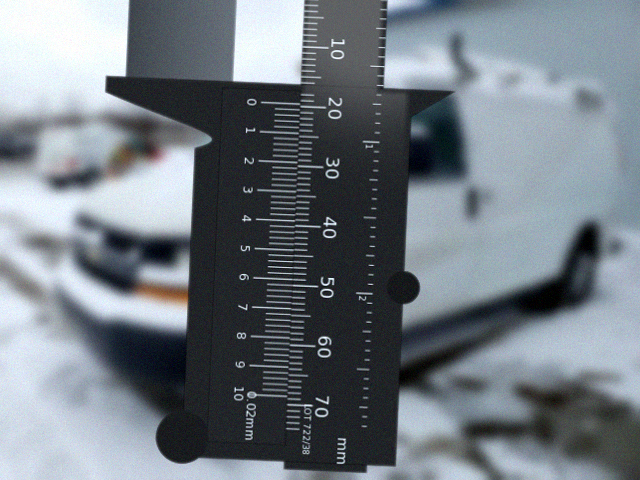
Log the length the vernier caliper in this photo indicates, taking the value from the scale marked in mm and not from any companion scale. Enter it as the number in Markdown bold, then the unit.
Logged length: **19.6** mm
